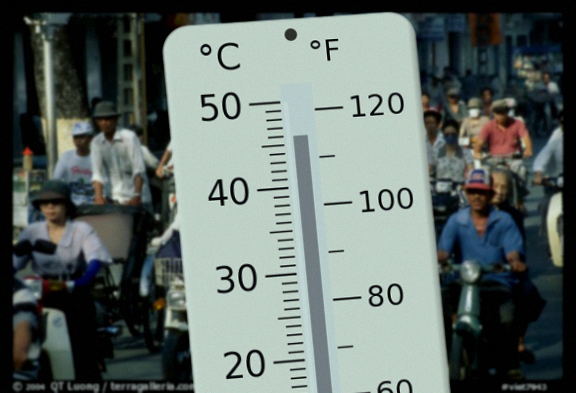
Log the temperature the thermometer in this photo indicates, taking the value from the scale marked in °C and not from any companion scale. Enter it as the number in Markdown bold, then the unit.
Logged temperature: **46** °C
